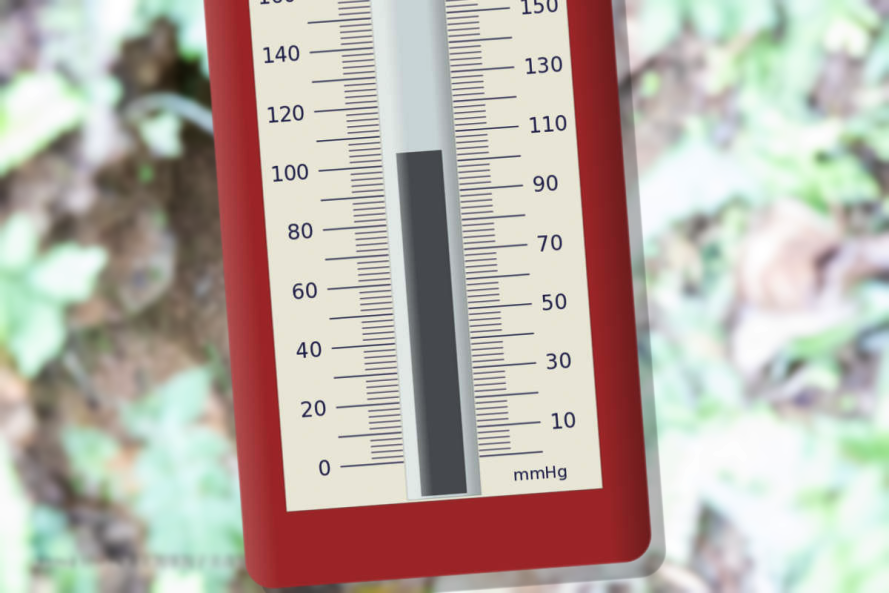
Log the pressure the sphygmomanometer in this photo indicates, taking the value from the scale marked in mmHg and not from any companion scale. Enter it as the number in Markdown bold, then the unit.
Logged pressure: **104** mmHg
